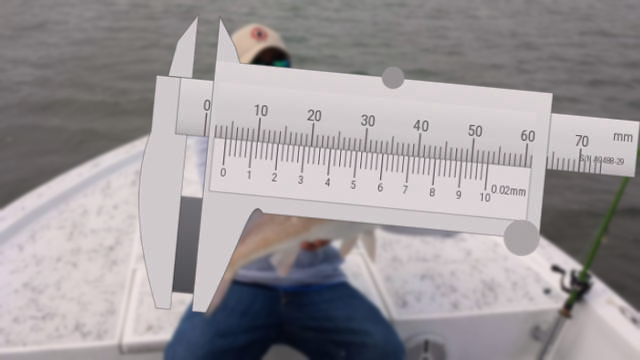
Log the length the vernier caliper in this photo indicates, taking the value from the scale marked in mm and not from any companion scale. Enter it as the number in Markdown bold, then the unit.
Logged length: **4.0** mm
